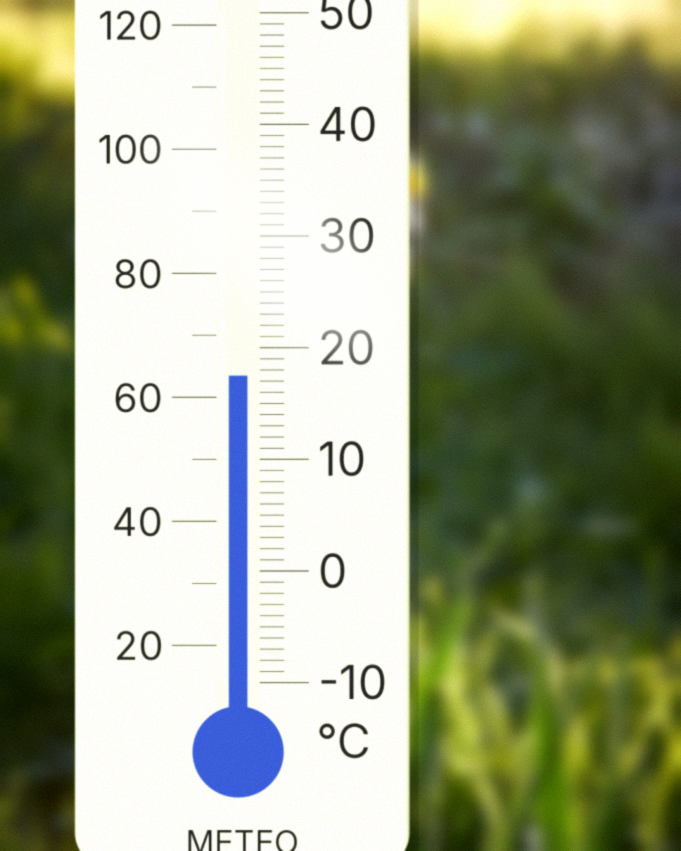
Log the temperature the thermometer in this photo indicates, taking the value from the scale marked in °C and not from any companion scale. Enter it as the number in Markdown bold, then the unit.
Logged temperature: **17.5** °C
